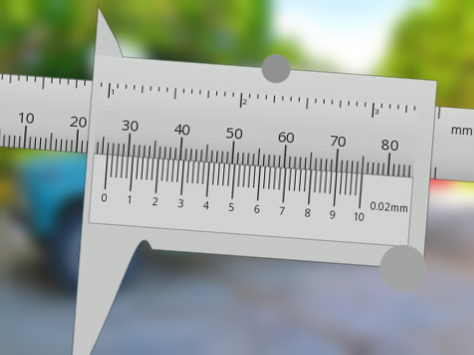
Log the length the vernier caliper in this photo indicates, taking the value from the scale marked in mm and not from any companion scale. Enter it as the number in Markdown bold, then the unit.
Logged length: **26.0** mm
